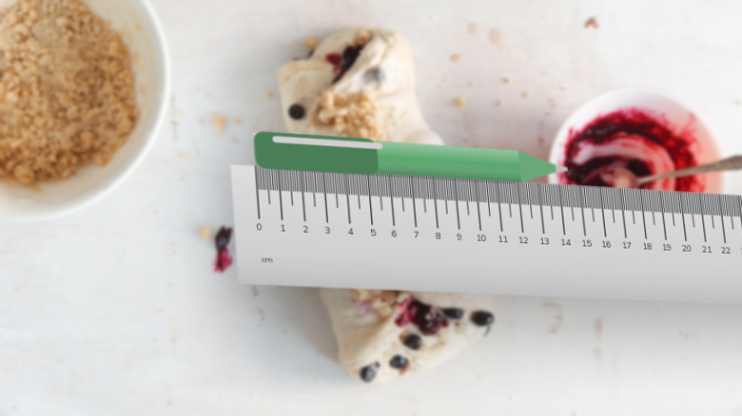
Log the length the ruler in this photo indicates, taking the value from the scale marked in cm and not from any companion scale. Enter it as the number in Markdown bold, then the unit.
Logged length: **14.5** cm
